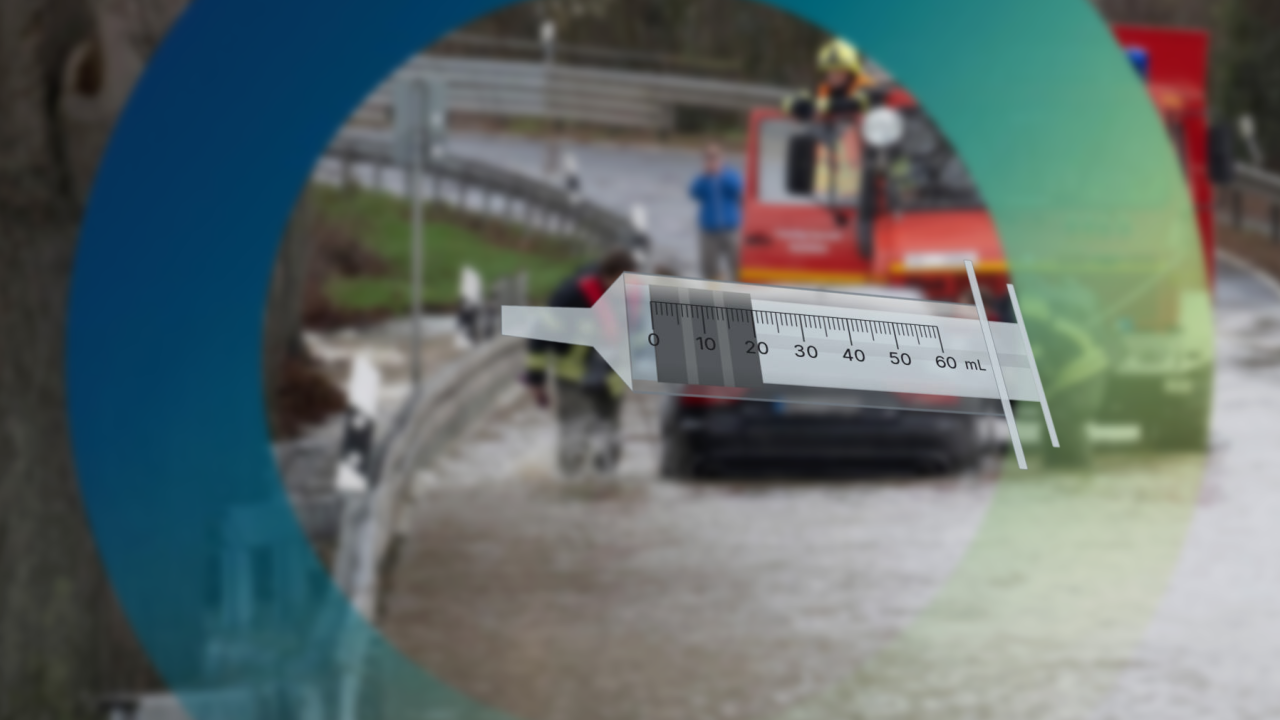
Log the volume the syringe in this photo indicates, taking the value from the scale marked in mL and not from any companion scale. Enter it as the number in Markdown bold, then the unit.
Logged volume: **0** mL
